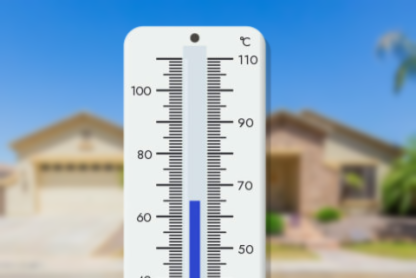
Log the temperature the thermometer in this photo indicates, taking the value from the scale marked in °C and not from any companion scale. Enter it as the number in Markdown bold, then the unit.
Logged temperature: **65** °C
